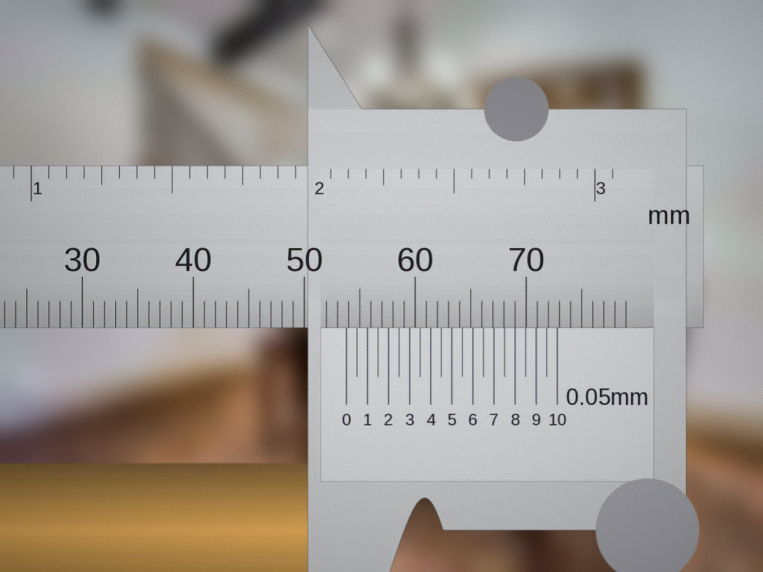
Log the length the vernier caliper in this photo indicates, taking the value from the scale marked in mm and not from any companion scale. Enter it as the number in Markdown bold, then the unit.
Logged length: **53.8** mm
